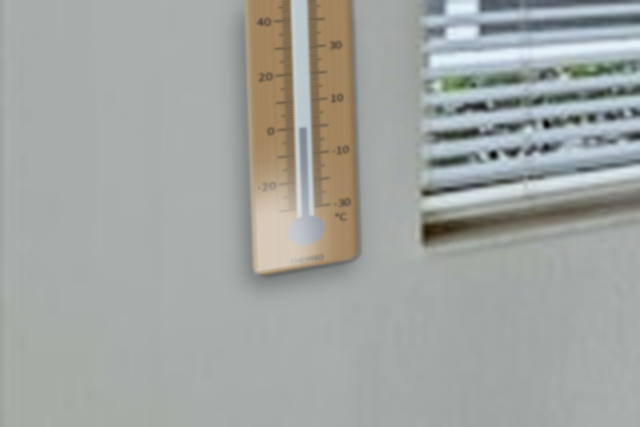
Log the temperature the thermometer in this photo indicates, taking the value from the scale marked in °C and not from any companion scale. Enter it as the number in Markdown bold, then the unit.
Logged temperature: **0** °C
